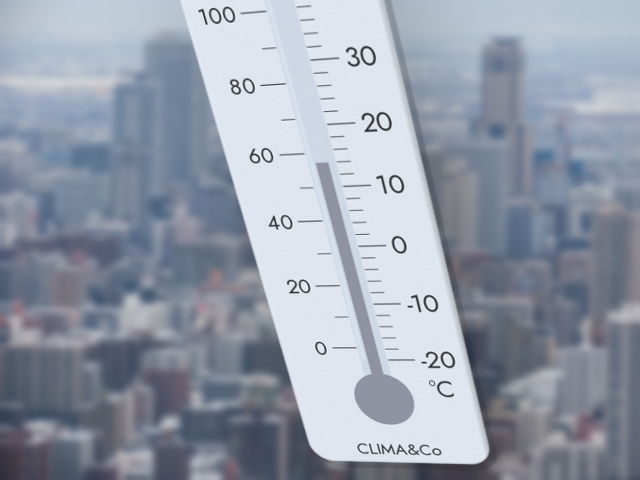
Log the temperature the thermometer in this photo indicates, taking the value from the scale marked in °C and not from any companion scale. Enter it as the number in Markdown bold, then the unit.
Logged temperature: **14** °C
